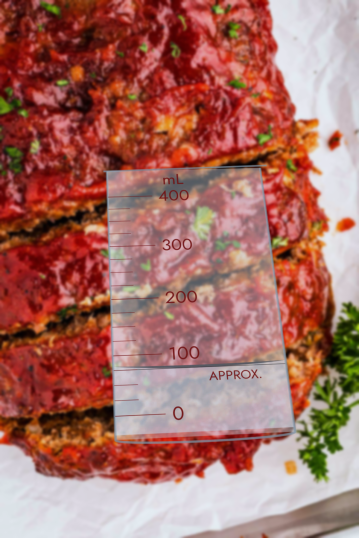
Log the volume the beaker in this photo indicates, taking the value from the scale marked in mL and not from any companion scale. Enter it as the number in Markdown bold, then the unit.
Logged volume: **75** mL
